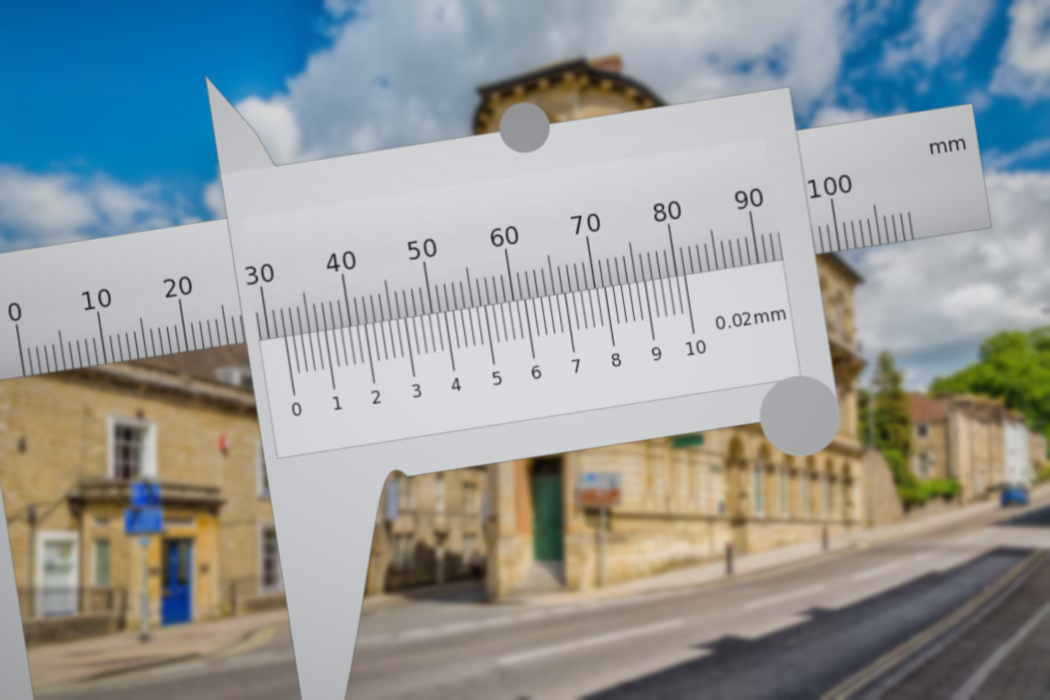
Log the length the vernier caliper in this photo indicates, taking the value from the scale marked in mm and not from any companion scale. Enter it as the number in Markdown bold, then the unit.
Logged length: **32.0** mm
